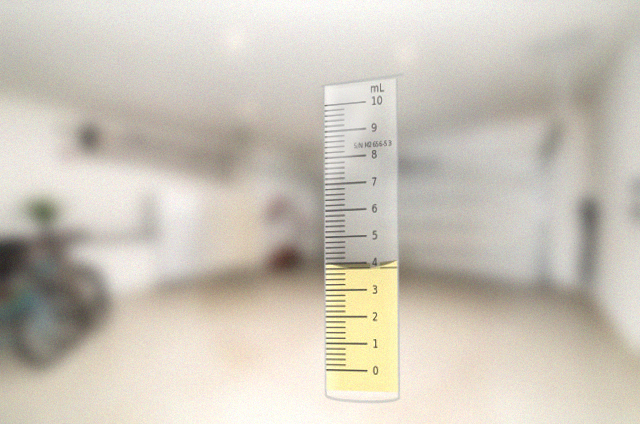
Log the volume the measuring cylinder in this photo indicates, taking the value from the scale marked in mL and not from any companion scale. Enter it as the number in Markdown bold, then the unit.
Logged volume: **3.8** mL
